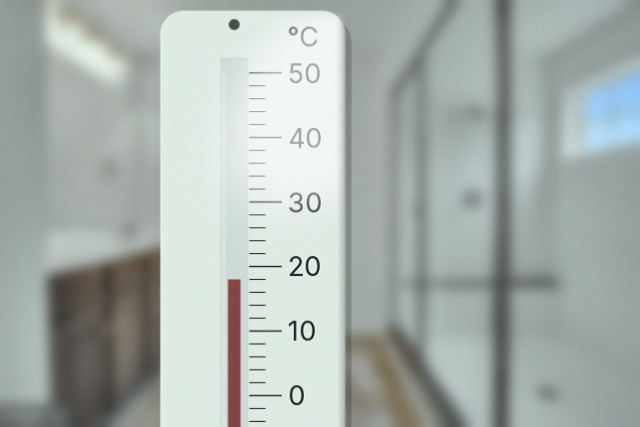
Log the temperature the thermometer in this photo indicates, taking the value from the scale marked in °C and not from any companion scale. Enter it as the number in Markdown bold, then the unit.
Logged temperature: **18** °C
